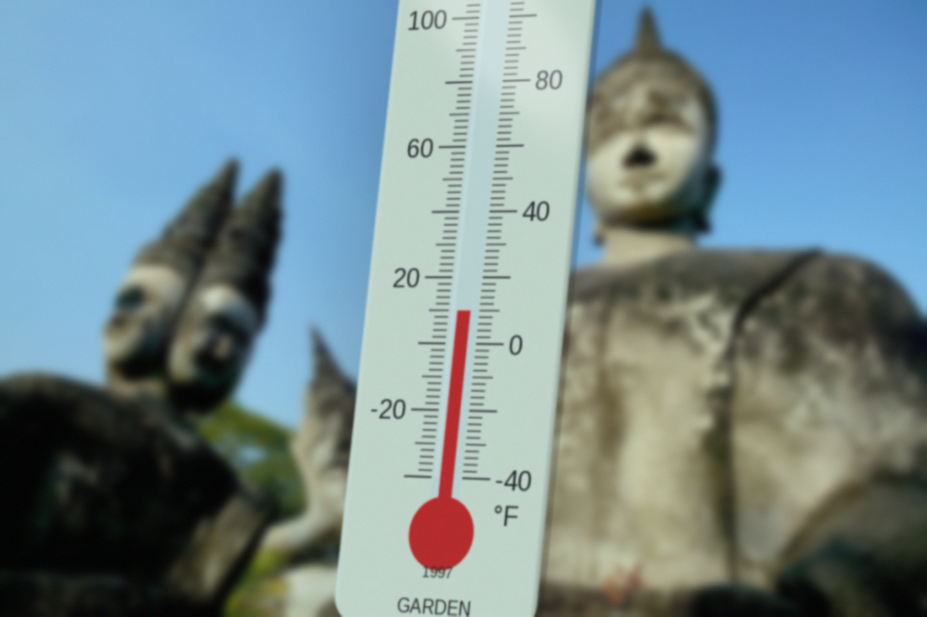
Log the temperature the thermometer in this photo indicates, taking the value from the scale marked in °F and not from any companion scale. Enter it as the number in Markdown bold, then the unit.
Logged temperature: **10** °F
